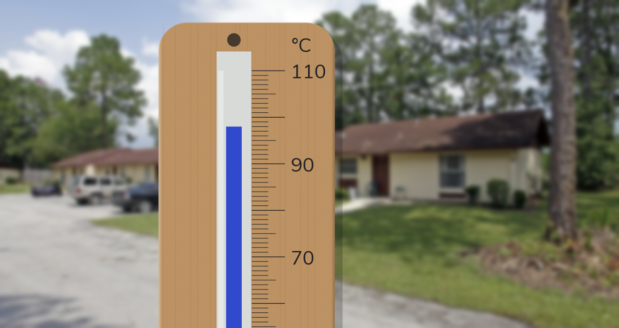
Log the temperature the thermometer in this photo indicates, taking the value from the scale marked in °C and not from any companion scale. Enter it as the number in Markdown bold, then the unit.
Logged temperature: **98** °C
